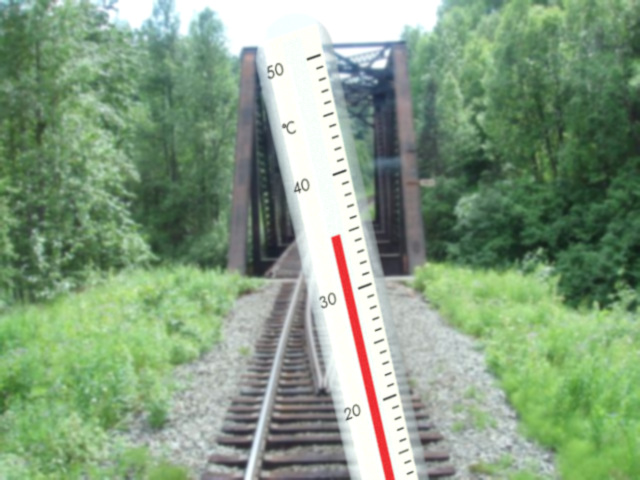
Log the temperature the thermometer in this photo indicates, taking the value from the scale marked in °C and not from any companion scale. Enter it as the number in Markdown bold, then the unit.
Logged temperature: **35** °C
